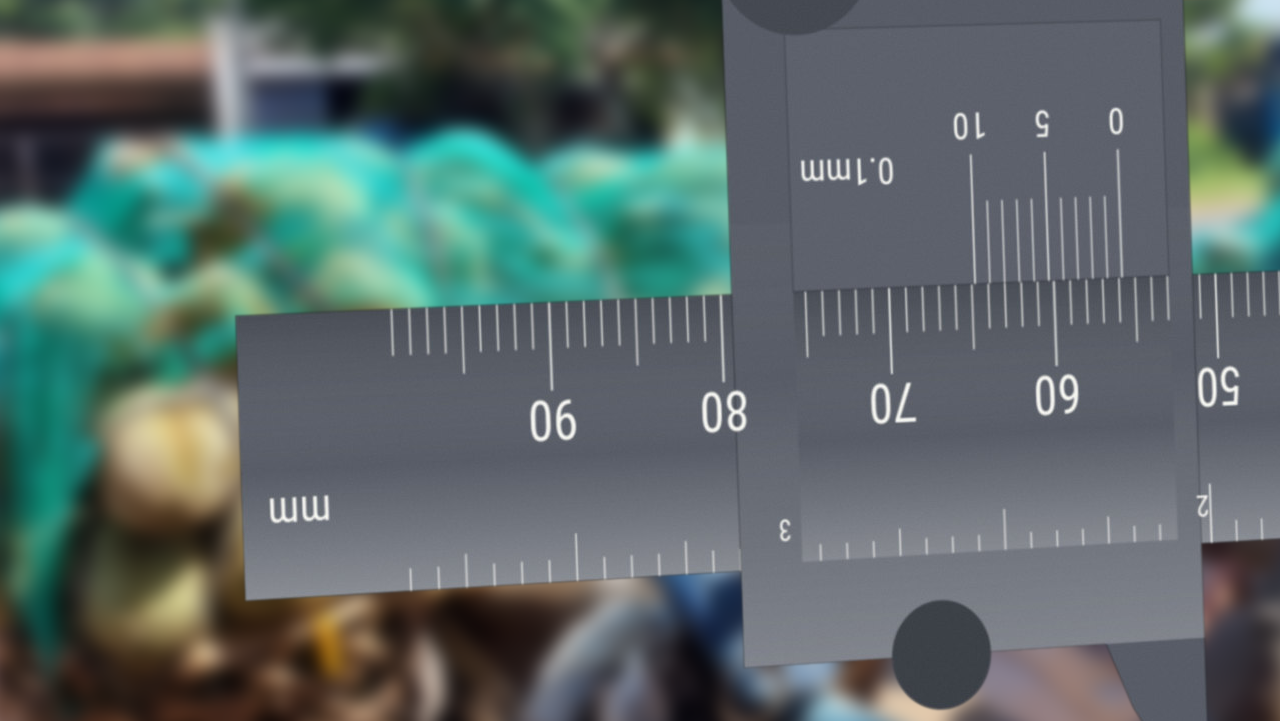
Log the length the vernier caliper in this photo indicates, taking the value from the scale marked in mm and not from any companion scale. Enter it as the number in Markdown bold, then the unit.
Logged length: **55.8** mm
